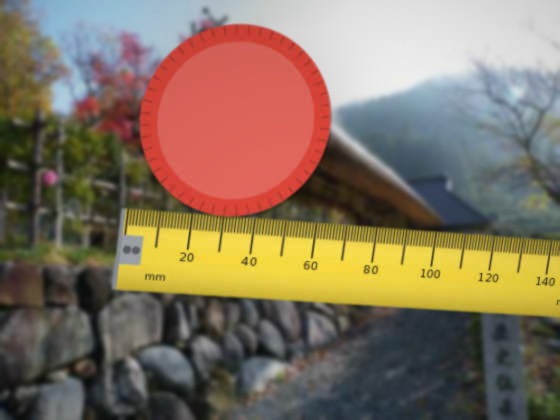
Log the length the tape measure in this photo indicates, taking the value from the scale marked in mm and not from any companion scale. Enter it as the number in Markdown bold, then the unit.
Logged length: **60** mm
